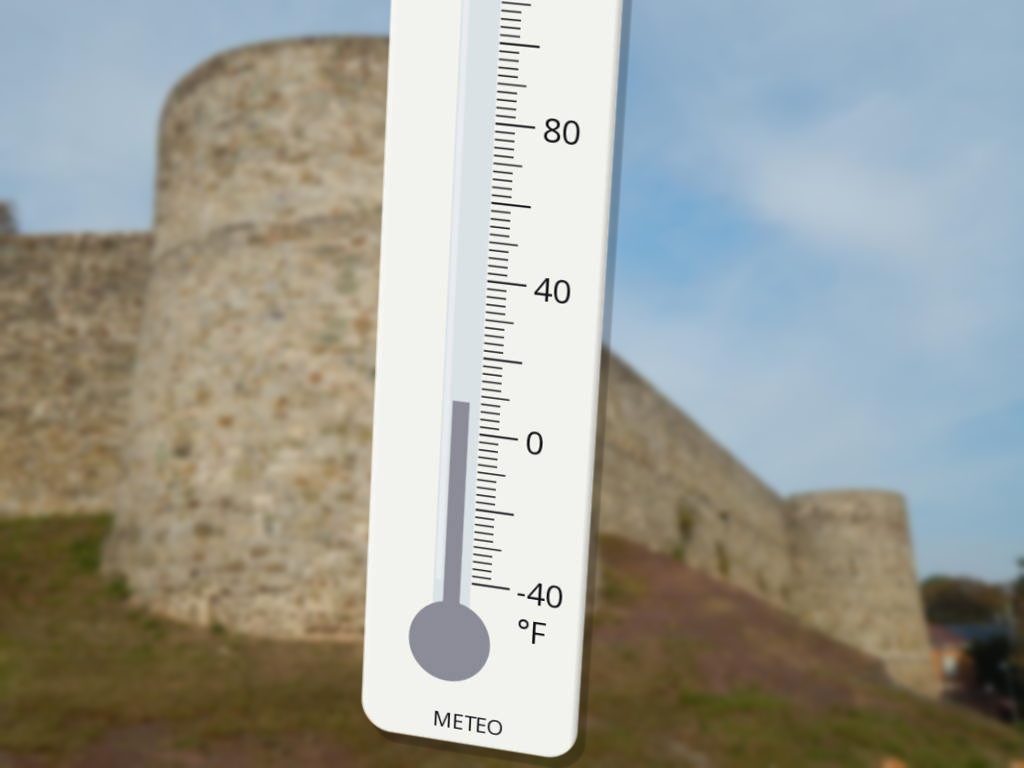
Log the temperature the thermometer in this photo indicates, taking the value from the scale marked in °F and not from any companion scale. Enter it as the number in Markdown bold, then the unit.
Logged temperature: **8** °F
